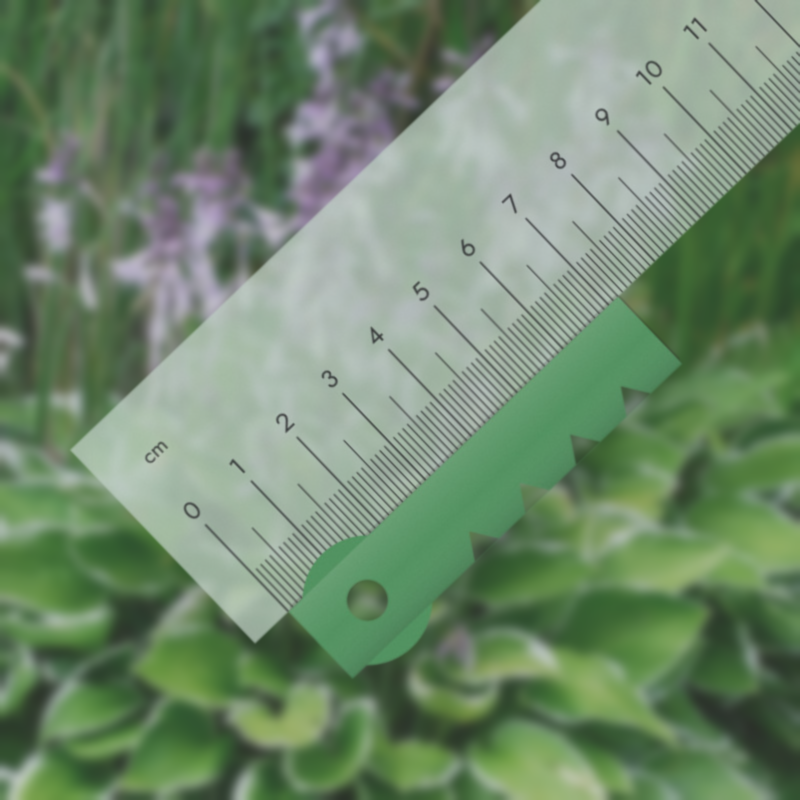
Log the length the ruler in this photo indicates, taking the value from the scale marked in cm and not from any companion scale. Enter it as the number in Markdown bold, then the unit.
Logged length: **7.2** cm
